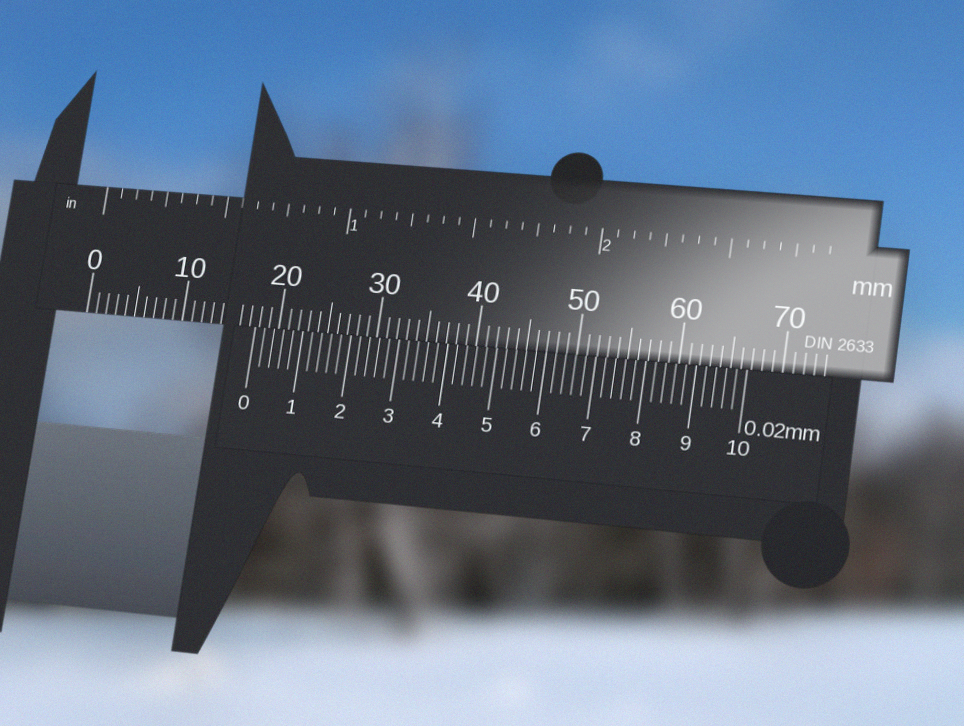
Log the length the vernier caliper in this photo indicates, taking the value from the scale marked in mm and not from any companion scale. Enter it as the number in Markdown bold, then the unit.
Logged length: **17.6** mm
